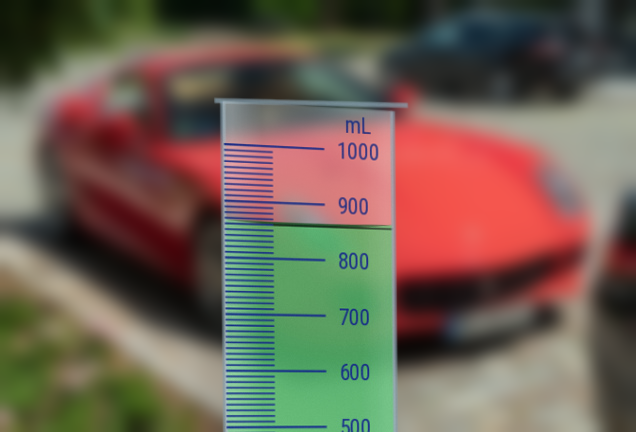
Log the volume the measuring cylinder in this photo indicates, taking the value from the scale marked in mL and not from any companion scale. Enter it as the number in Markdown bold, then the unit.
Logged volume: **860** mL
